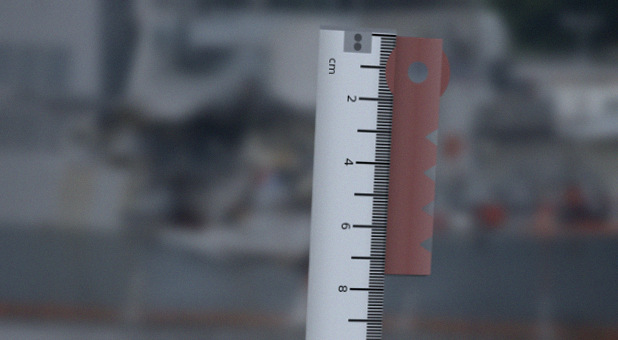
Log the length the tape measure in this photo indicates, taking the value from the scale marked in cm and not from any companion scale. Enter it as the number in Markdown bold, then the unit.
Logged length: **7.5** cm
